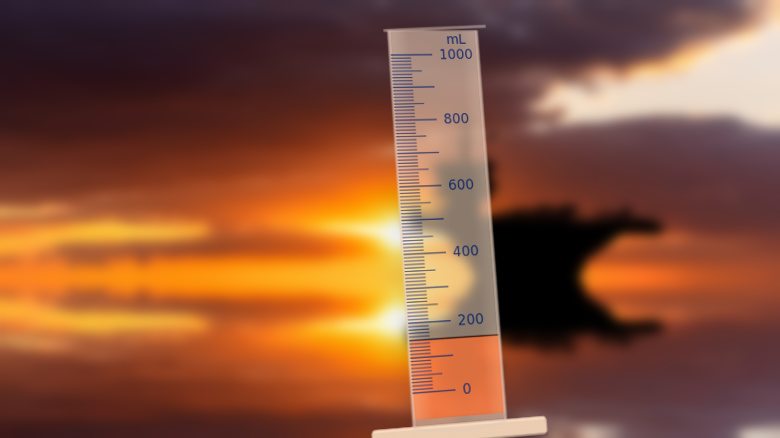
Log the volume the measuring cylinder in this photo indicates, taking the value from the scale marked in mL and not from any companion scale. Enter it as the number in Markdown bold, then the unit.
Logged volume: **150** mL
